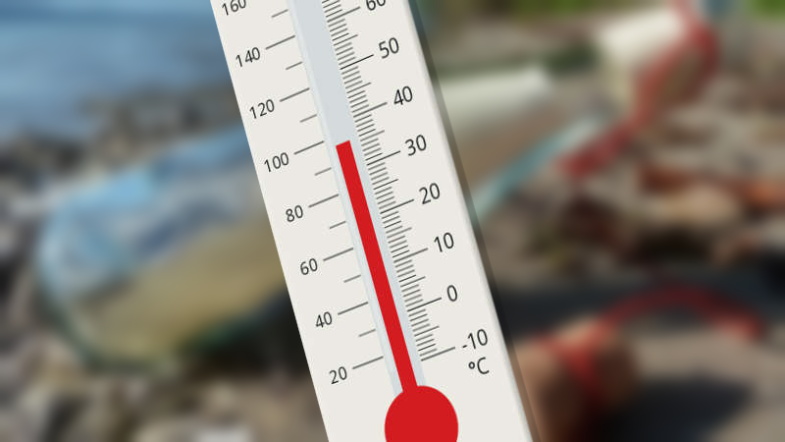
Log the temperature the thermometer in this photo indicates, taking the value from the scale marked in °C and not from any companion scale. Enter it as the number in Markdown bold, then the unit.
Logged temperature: **36** °C
